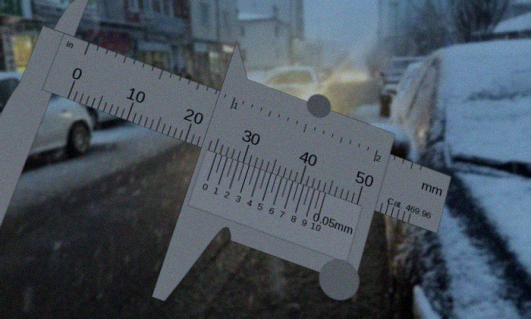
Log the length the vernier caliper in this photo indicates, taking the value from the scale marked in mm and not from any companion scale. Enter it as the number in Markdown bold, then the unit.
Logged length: **25.4** mm
